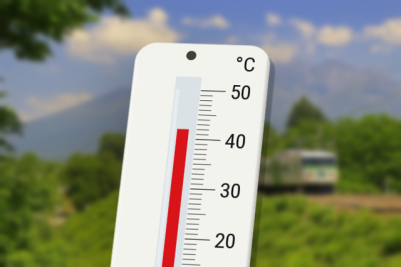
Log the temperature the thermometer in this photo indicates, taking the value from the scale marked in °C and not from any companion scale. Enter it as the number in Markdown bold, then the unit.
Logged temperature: **42** °C
